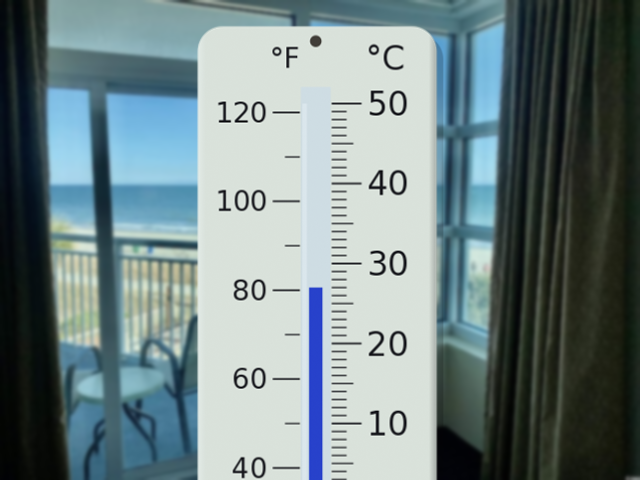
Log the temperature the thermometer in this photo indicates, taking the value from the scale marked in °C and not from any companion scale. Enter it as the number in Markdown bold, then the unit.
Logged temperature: **27** °C
